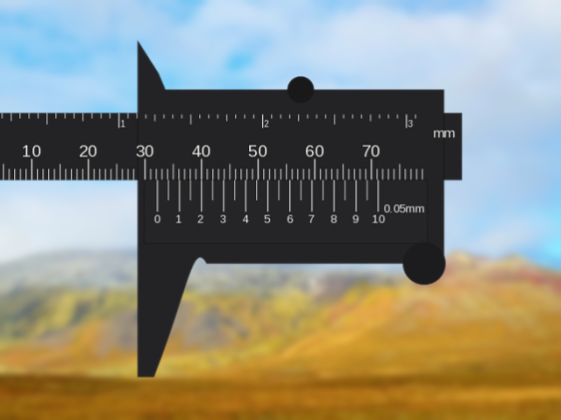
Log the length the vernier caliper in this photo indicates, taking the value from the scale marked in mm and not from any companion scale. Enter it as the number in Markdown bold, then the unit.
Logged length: **32.2** mm
